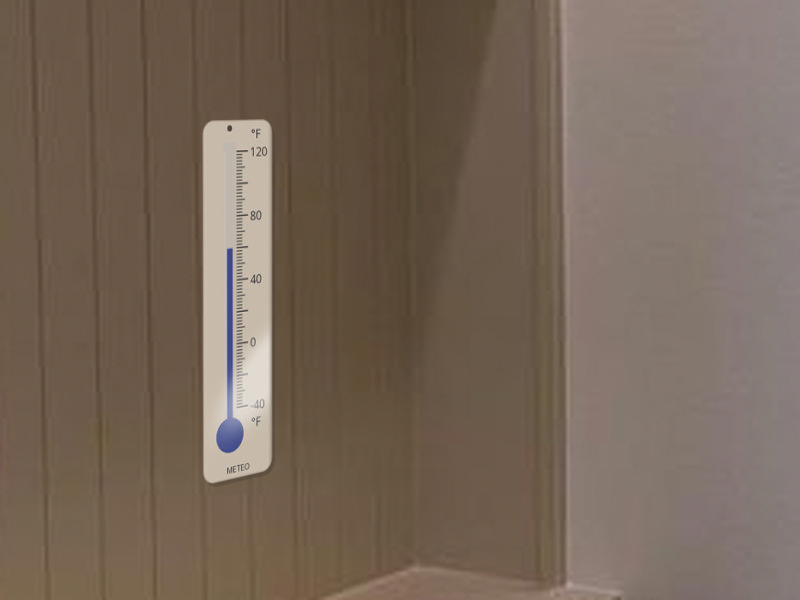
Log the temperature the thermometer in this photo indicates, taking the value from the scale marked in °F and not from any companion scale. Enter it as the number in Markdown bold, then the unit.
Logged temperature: **60** °F
